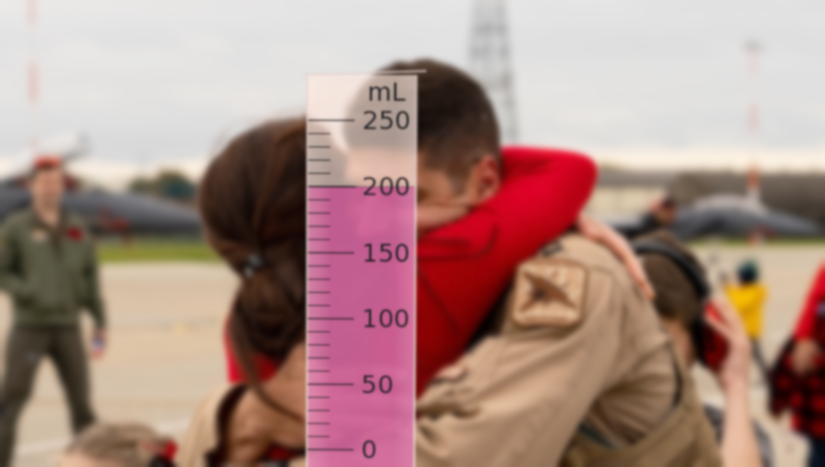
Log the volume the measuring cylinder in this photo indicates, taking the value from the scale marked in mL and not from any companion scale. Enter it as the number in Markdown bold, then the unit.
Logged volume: **200** mL
